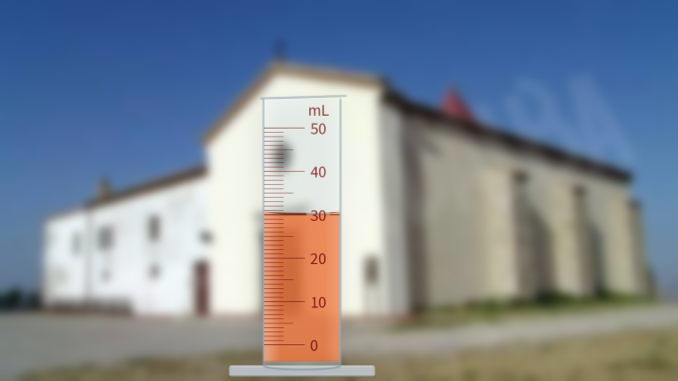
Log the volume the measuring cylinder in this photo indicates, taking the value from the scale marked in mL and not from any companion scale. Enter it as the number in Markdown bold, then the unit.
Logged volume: **30** mL
